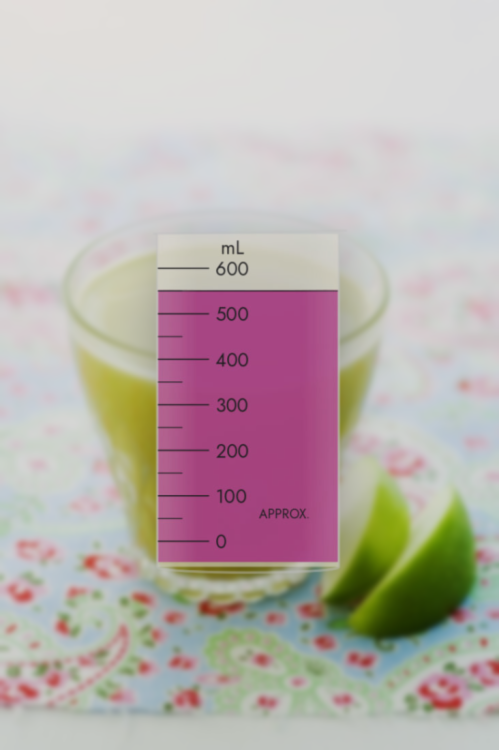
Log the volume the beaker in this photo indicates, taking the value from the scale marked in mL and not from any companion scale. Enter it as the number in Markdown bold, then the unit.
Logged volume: **550** mL
